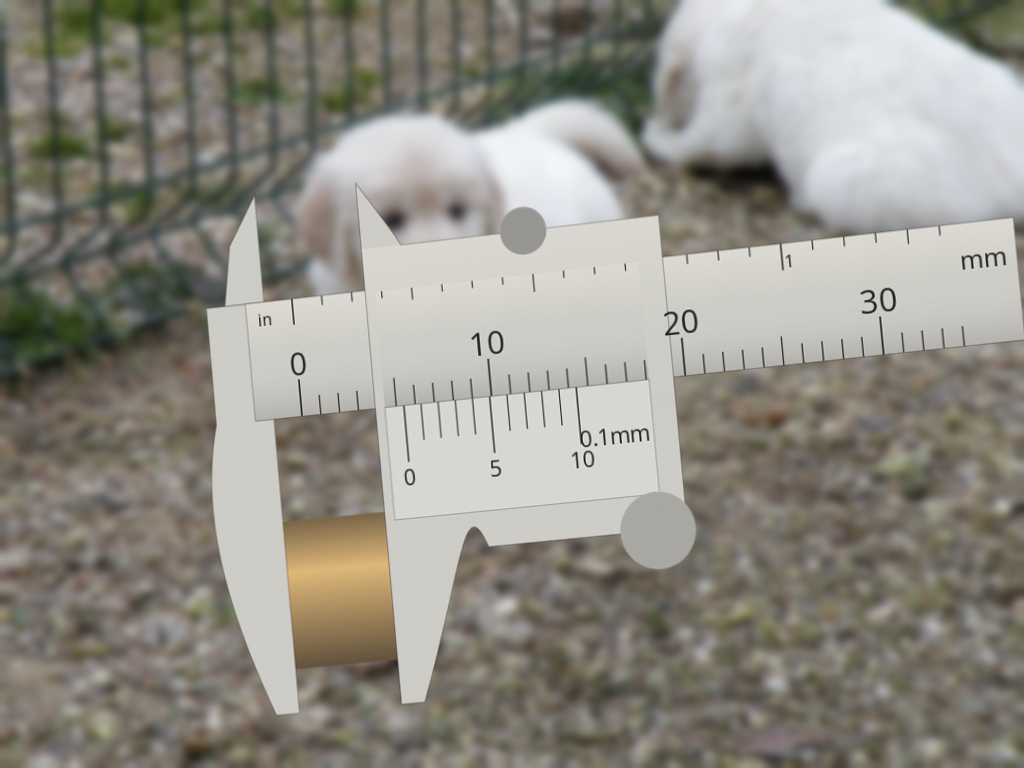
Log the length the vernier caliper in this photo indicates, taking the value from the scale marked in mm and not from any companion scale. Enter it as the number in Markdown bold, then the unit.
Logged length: **5.4** mm
